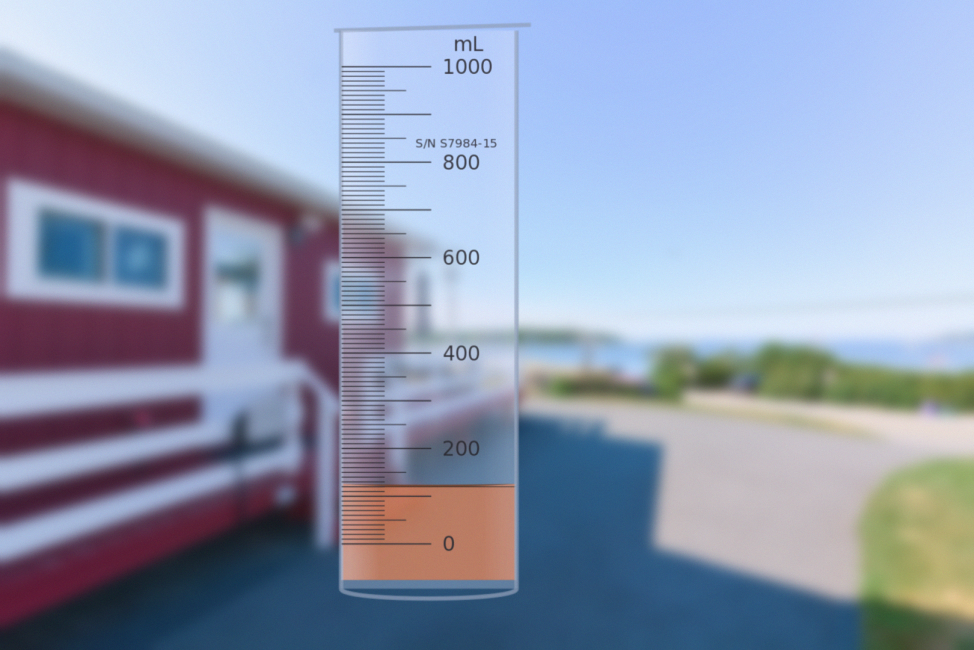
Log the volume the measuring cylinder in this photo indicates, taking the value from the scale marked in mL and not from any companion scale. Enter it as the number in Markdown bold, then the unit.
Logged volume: **120** mL
